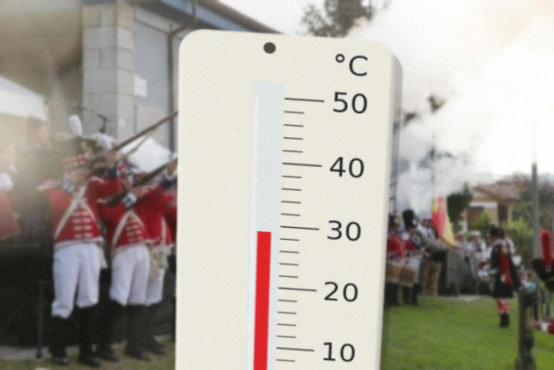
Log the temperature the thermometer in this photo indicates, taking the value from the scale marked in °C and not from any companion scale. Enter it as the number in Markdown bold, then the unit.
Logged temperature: **29** °C
